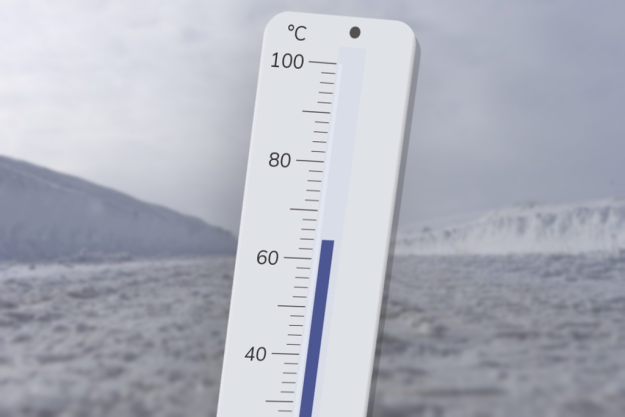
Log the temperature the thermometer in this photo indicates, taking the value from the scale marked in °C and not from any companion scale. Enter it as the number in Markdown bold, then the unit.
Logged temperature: **64** °C
